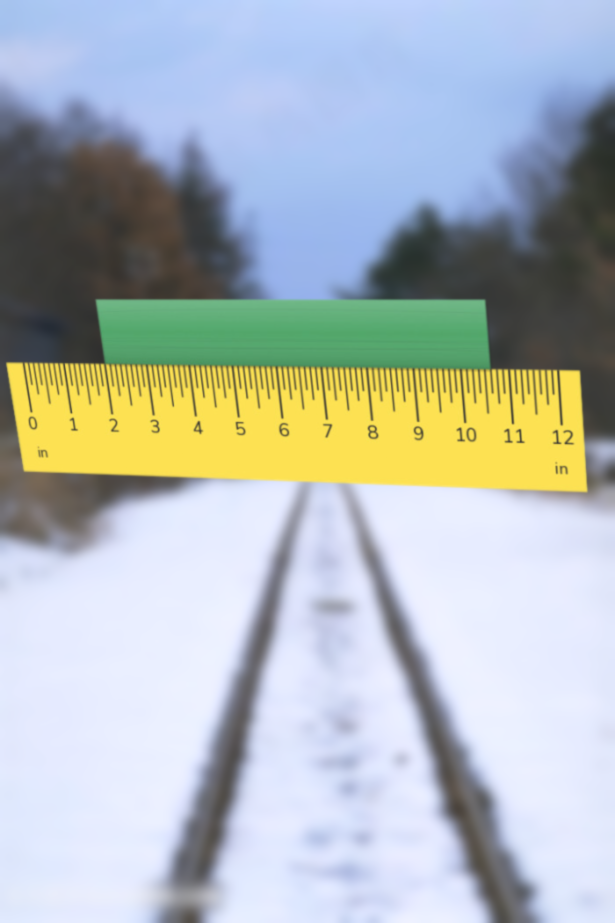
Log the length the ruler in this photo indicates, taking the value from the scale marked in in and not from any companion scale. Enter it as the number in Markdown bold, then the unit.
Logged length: **8.625** in
